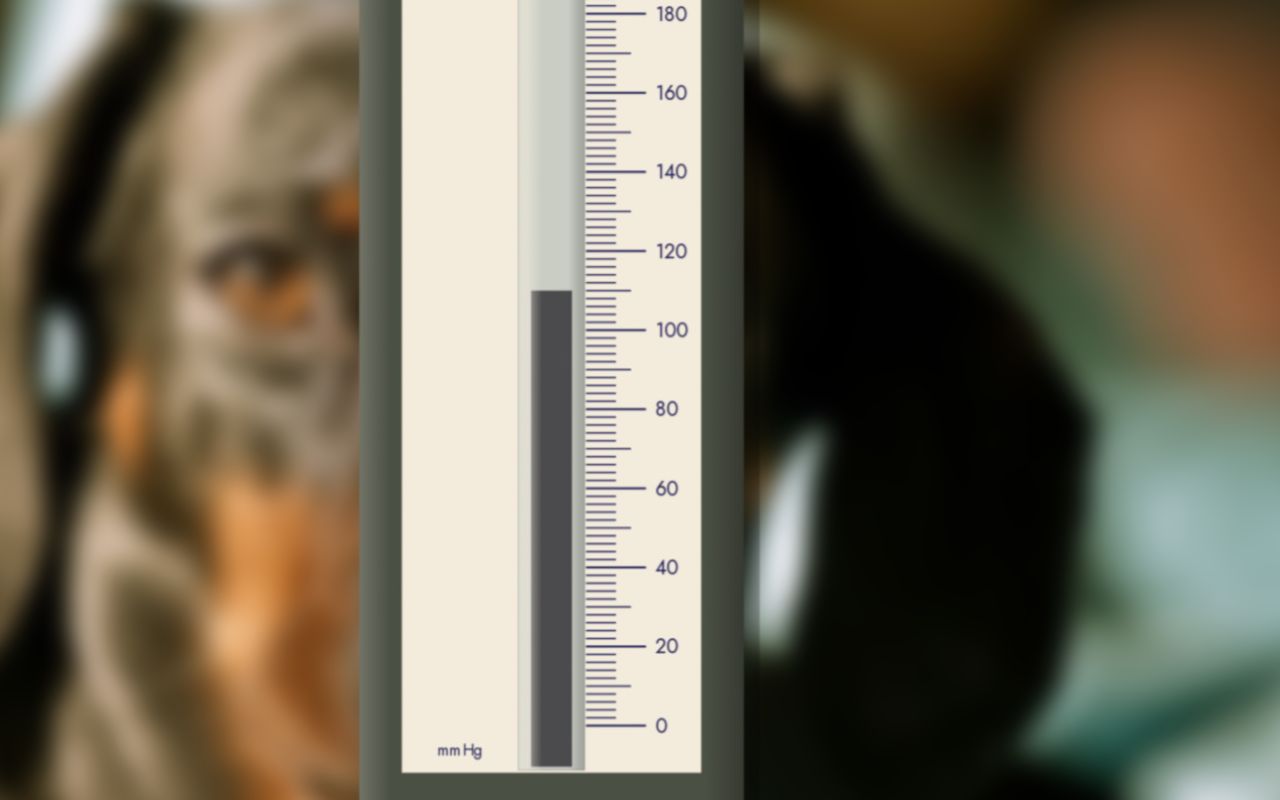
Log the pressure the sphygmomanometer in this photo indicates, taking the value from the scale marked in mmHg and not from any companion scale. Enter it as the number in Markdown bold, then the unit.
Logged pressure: **110** mmHg
